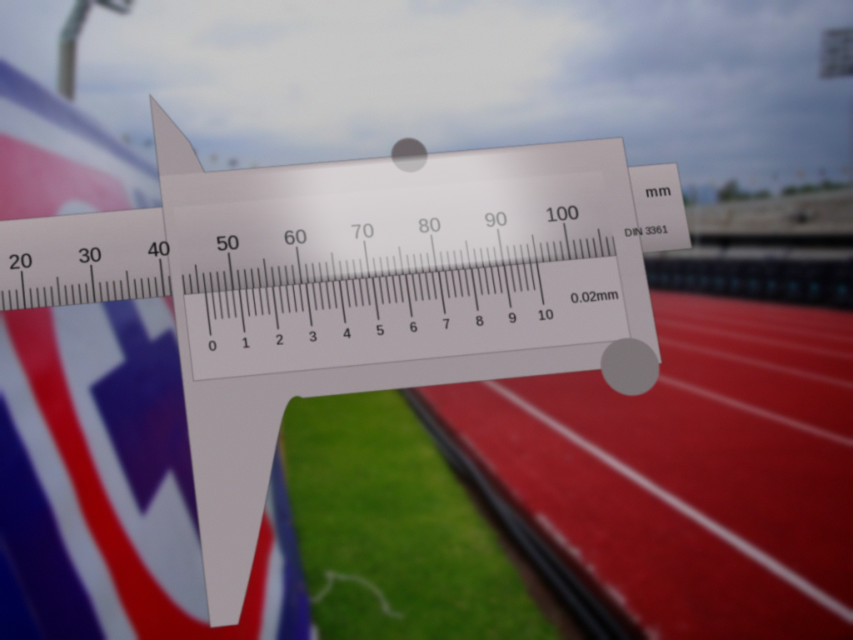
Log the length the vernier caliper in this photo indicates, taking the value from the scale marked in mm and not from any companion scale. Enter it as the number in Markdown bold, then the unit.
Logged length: **46.0** mm
